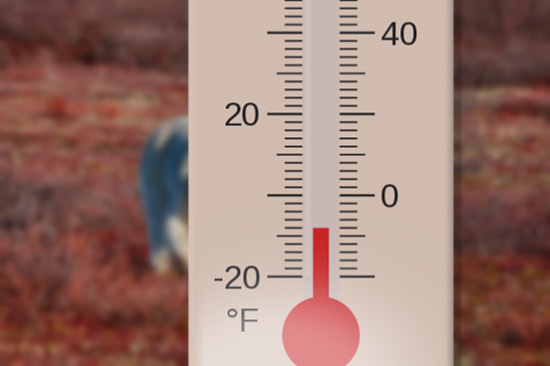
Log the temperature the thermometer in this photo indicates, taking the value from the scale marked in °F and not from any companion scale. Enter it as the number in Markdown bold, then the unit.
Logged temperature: **-8** °F
